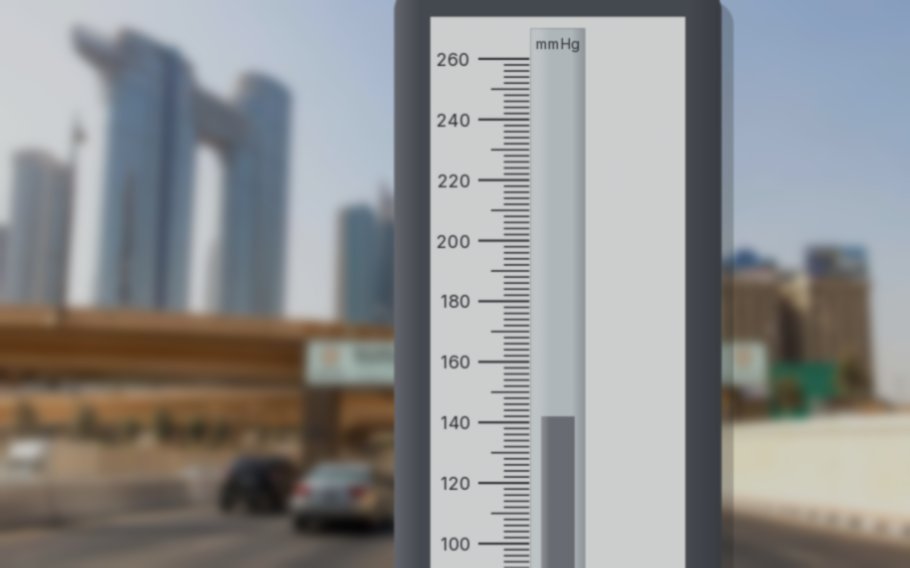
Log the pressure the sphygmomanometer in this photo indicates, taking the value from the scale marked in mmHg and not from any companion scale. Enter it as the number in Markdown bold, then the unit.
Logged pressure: **142** mmHg
